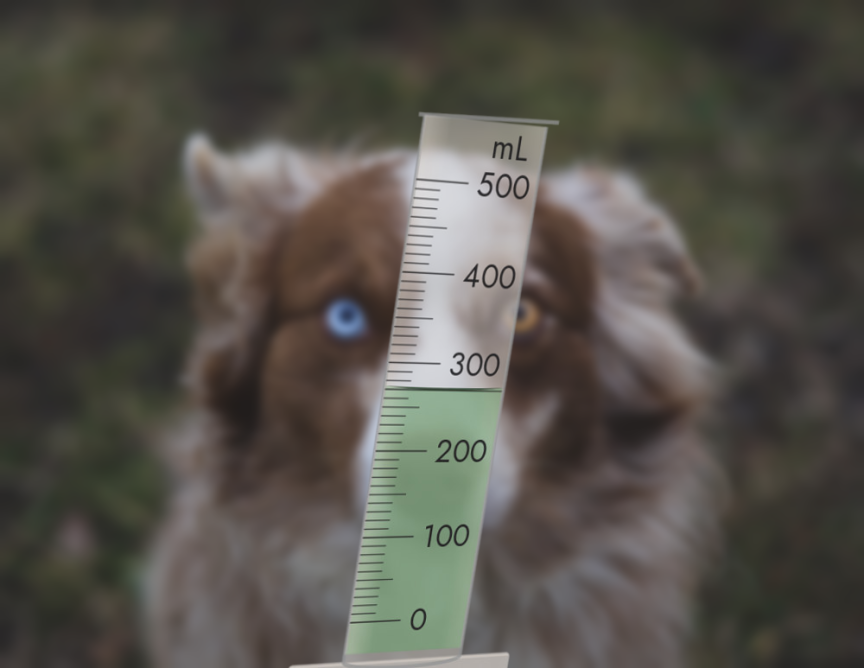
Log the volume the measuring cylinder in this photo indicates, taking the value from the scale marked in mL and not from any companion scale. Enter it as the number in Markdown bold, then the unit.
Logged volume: **270** mL
